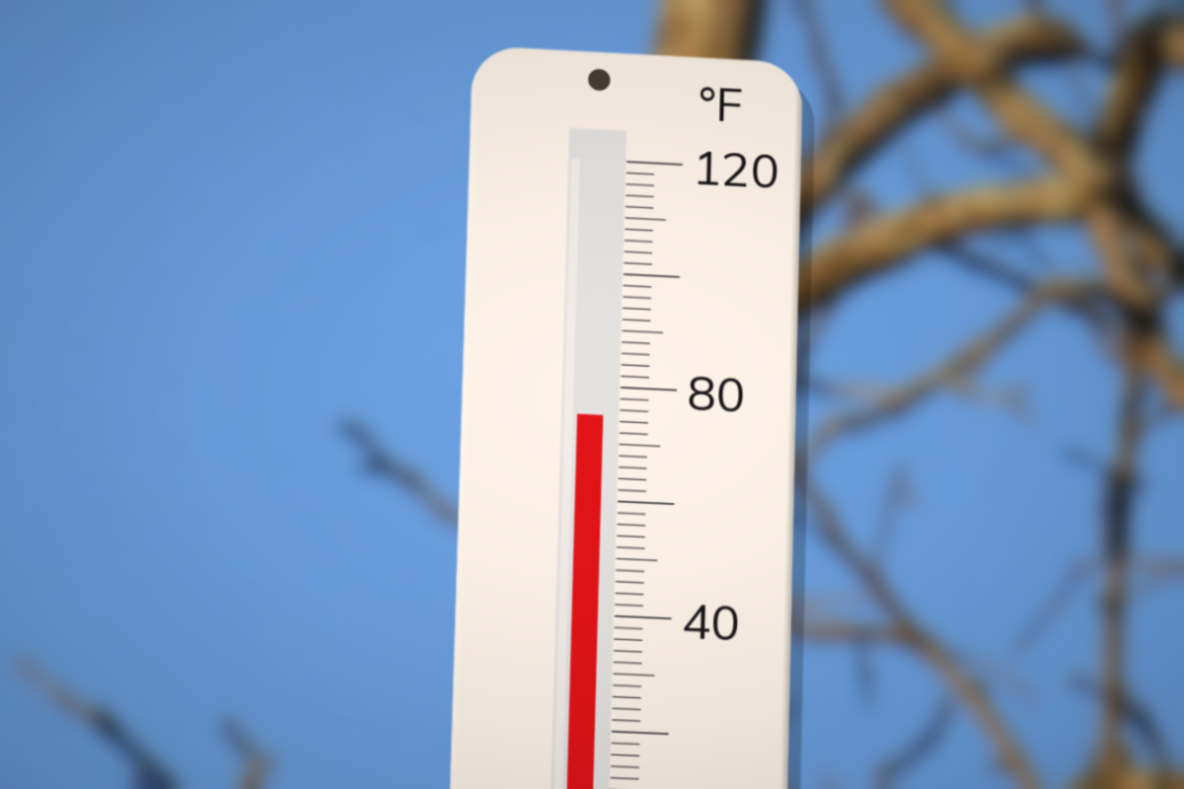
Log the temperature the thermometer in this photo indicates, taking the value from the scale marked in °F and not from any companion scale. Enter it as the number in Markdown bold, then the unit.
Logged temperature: **75** °F
